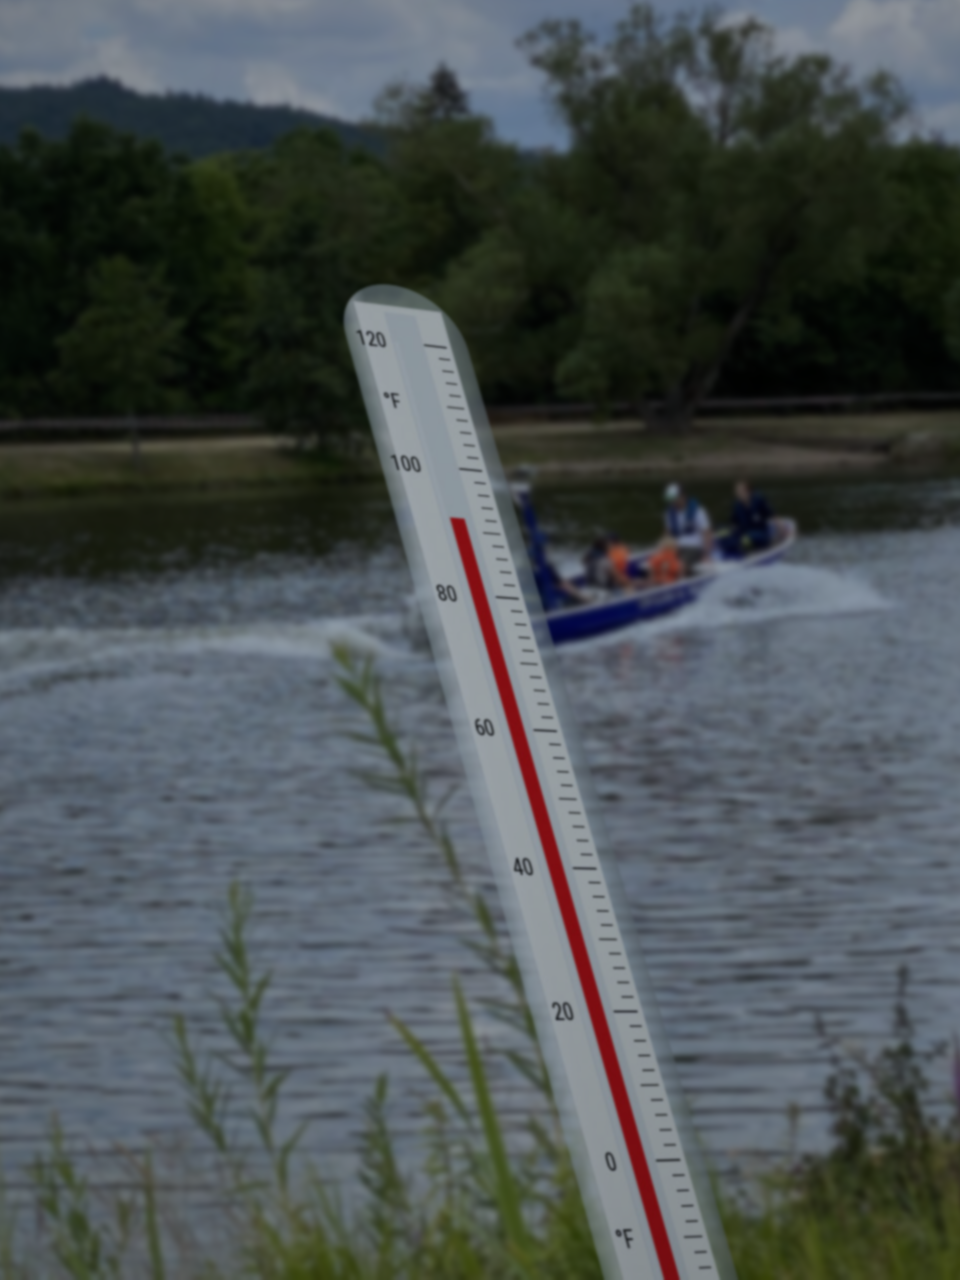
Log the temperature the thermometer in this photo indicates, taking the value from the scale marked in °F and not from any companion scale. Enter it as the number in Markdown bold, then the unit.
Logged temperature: **92** °F
